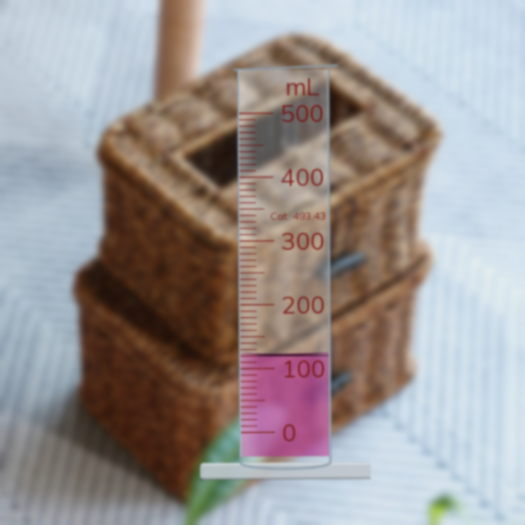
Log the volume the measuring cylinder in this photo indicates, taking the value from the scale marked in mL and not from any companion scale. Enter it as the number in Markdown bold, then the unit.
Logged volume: **120** mL
